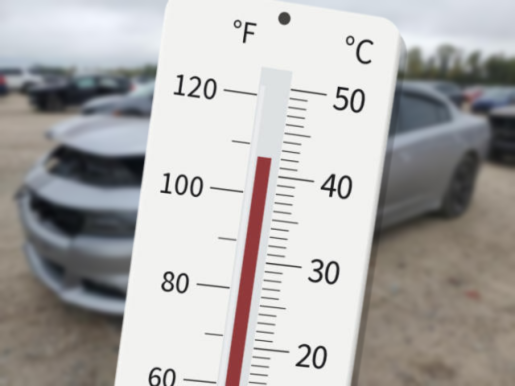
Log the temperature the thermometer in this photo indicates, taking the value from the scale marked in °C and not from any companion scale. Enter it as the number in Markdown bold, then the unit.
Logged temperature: **42** °C
